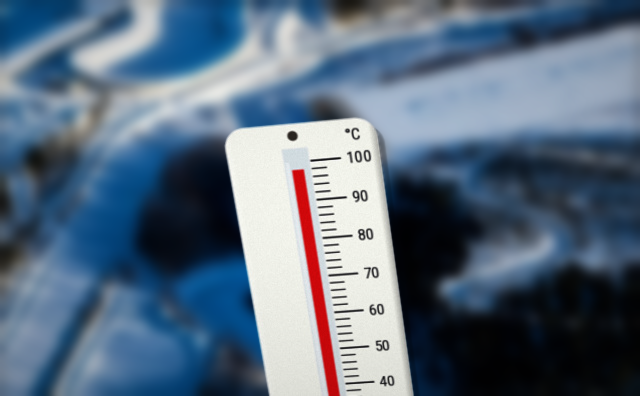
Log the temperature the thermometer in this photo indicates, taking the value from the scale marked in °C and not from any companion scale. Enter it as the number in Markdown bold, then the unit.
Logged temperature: **98** °C
